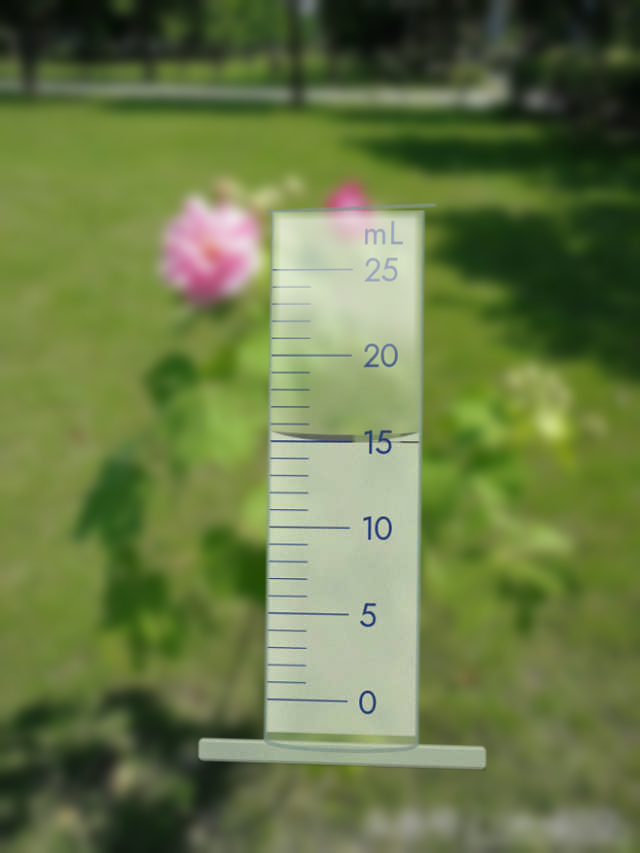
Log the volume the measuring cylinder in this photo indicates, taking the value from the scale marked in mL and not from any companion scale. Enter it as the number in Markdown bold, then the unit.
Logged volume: **15** mL
